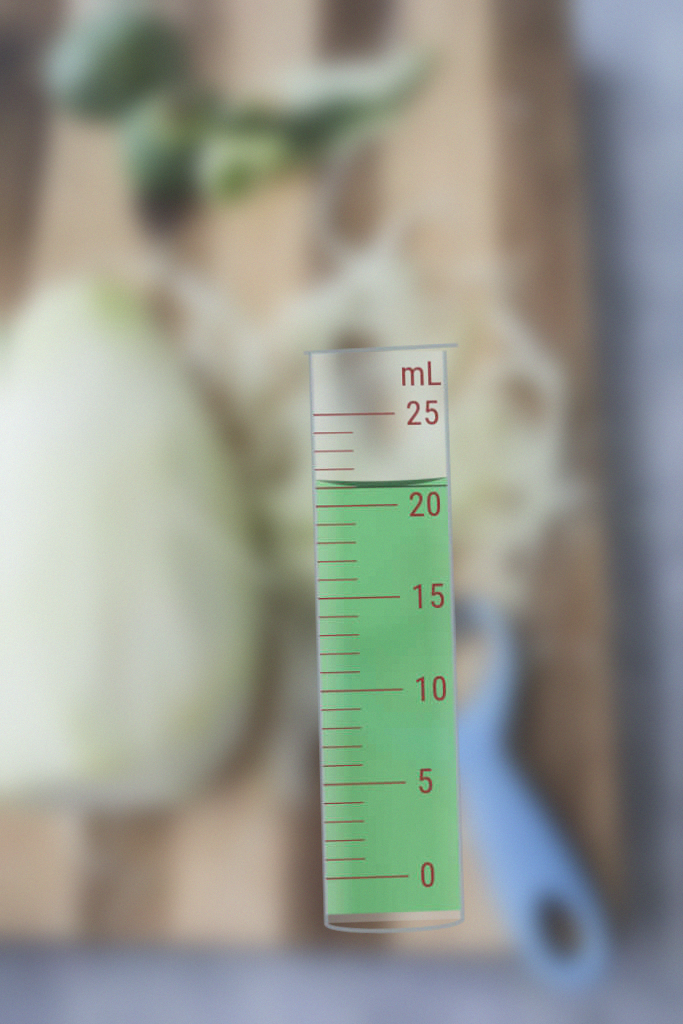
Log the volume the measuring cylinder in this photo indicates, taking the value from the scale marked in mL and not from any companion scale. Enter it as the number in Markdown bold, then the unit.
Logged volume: **21** mL
